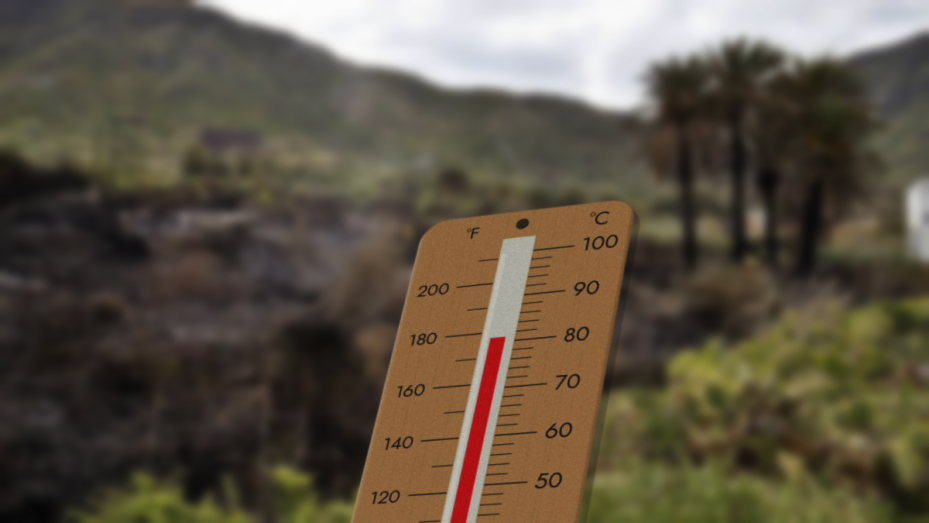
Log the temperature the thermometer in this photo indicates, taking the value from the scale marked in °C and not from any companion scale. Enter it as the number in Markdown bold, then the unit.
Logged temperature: **81** °C
